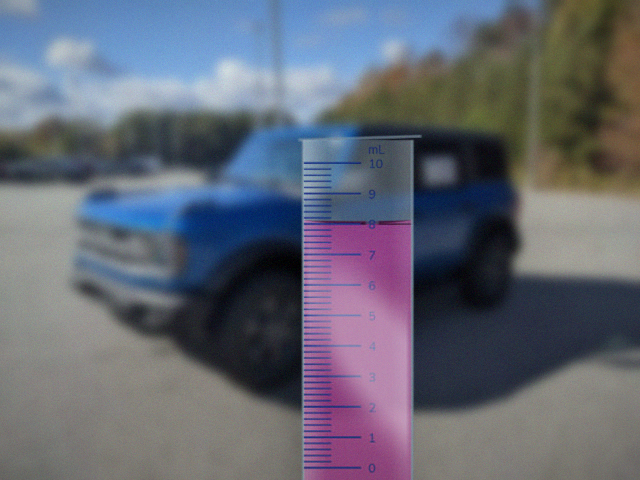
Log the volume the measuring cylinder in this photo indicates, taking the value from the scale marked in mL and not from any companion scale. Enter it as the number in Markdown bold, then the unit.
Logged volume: **8** mL
